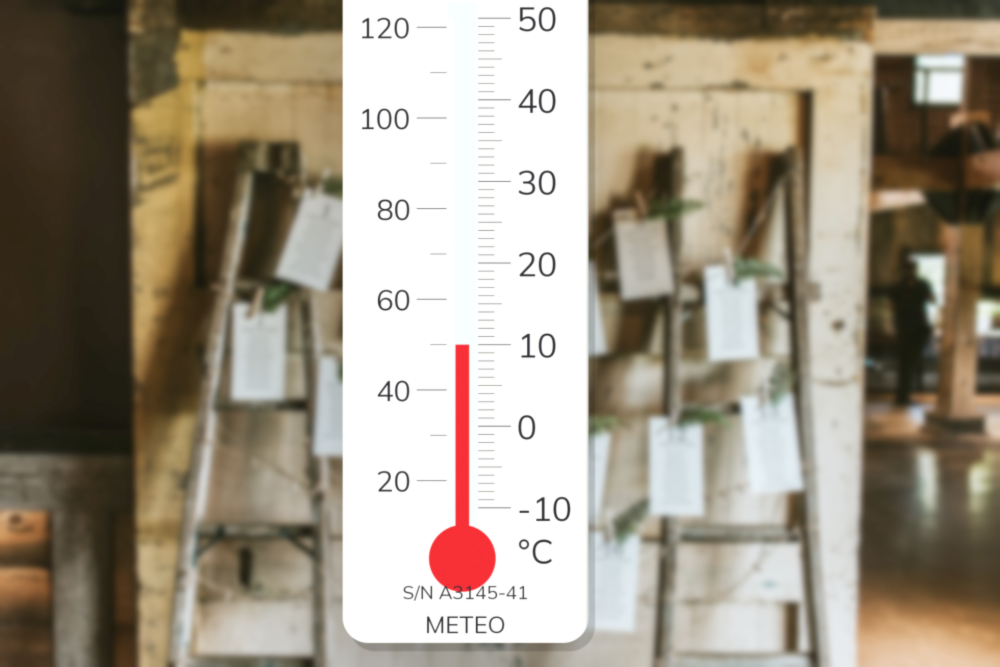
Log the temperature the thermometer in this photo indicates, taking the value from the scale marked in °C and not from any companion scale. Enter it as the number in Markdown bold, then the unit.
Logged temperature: **10** °C
